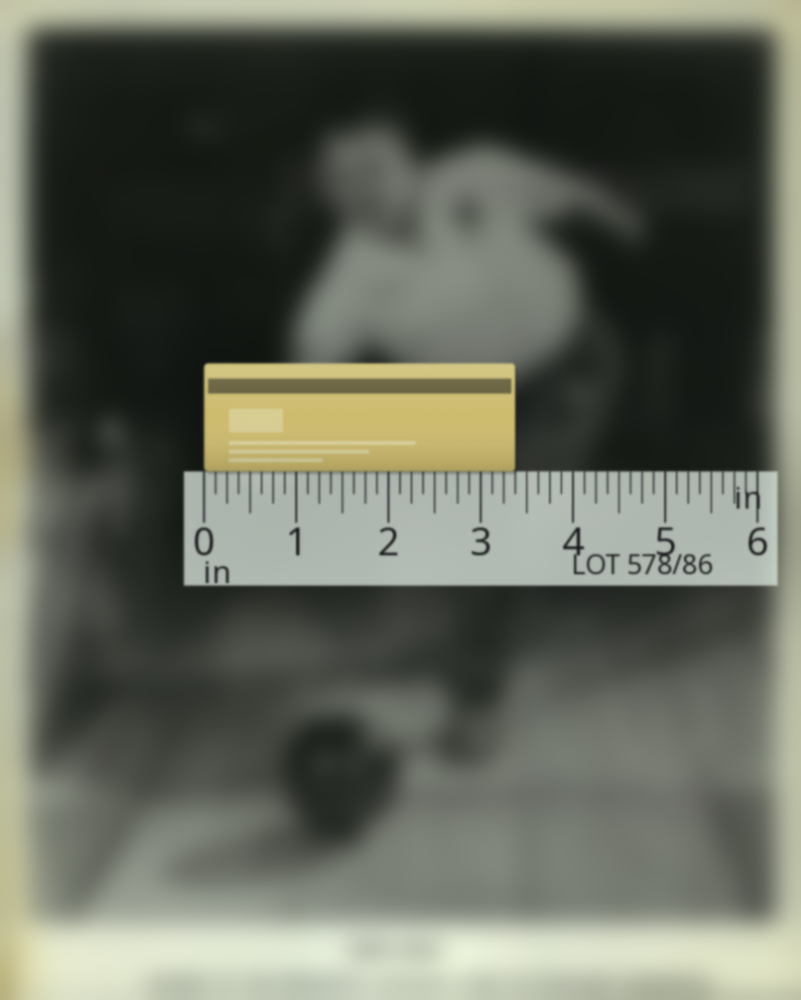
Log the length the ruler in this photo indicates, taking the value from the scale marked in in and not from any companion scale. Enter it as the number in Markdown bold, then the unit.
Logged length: **3.375** in
